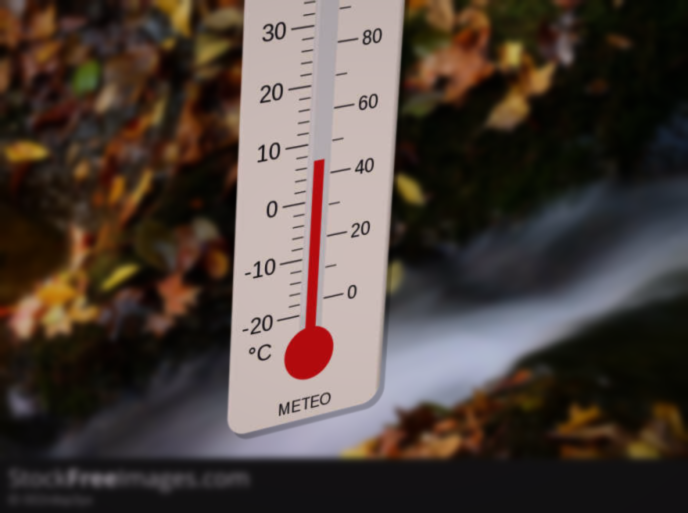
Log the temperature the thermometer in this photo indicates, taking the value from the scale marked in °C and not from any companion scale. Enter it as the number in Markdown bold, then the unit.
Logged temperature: **7** °C
